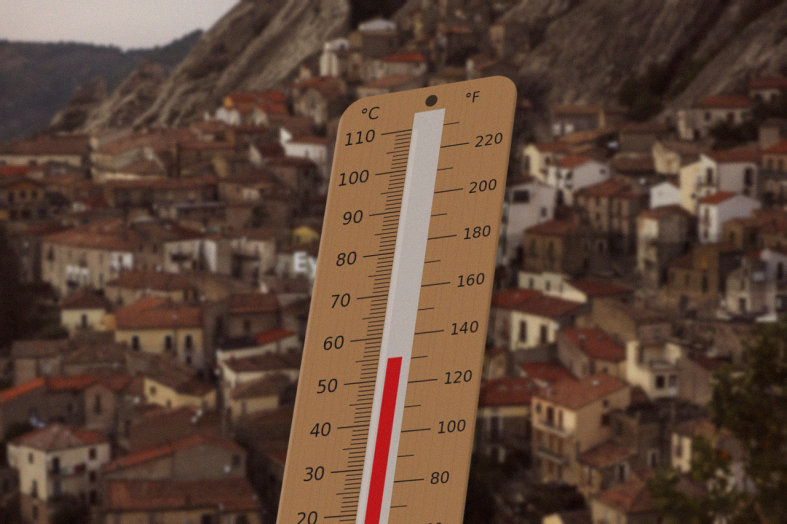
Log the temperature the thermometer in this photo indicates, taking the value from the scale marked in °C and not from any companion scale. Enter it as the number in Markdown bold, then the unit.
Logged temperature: **55** °C
